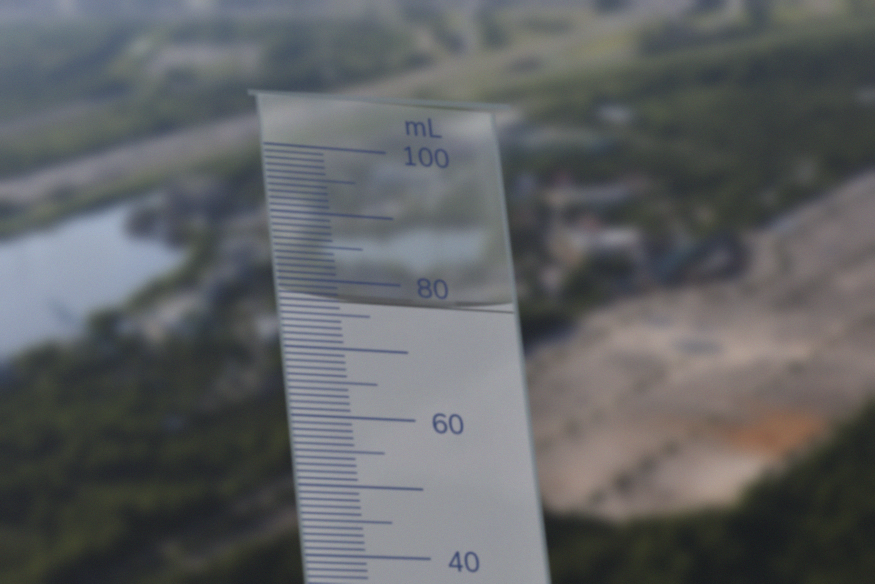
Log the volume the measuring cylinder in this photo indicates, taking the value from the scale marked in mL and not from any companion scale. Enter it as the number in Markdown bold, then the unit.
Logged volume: **77** mL
